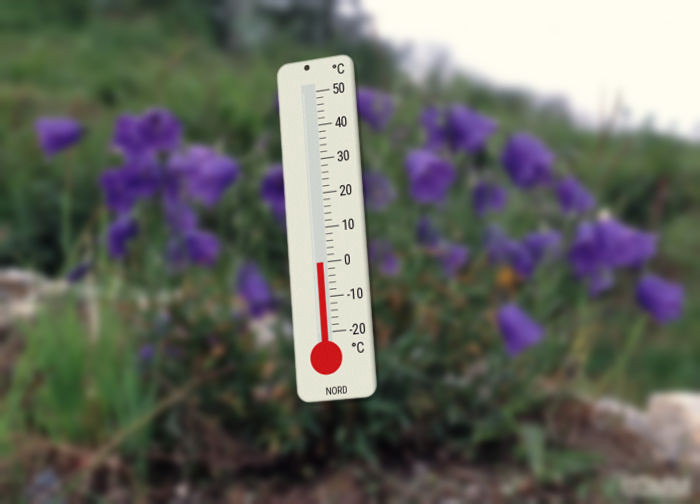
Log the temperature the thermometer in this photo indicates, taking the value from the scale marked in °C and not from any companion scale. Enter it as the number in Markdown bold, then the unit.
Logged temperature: **0** °C
